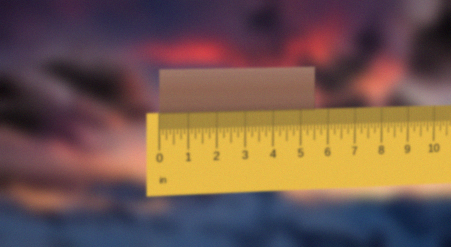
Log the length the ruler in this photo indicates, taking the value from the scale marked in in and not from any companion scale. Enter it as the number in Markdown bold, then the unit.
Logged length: **5.5** in
